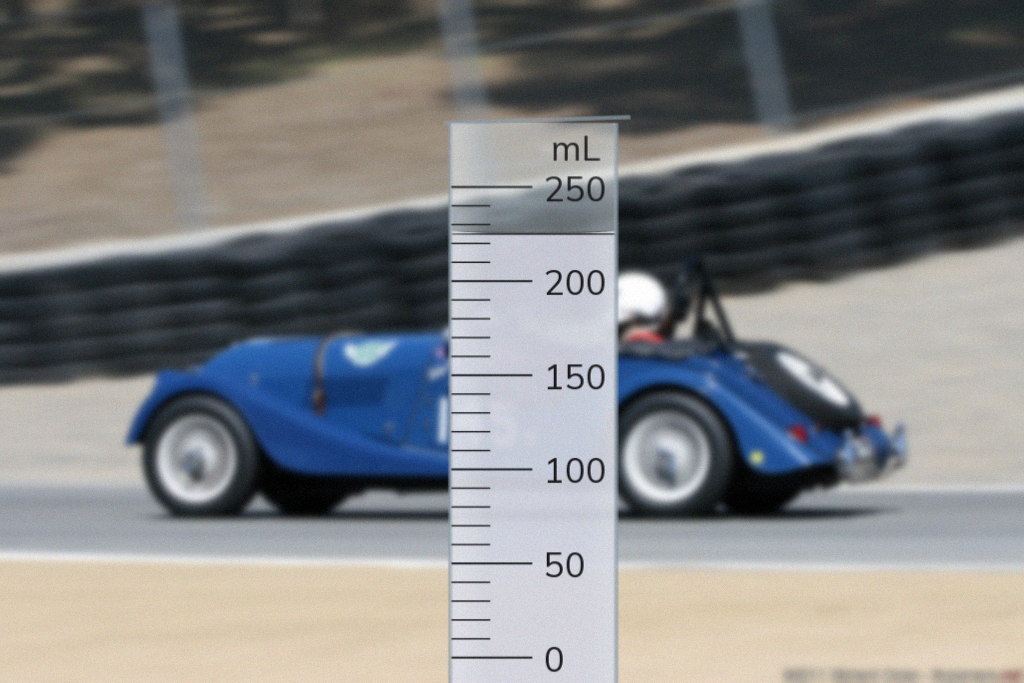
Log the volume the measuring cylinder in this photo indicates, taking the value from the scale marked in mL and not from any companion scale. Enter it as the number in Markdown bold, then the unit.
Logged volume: **225** mL
